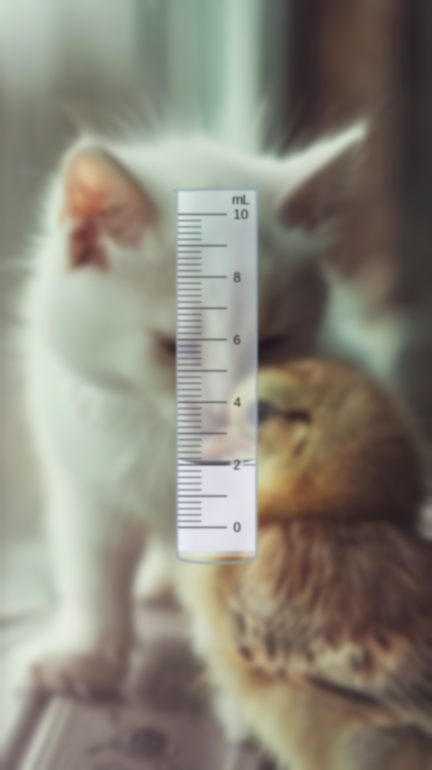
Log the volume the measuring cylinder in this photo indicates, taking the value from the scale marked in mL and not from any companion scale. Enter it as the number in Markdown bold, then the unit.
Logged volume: **2** mL
